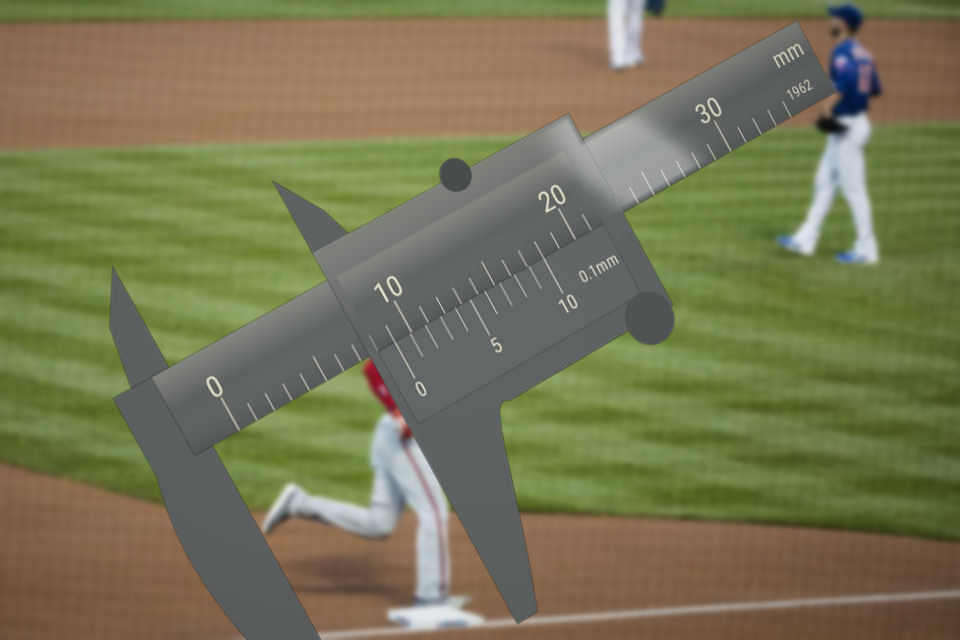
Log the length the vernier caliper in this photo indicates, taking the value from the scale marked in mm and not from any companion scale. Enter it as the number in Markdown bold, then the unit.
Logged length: **9.0** mm
